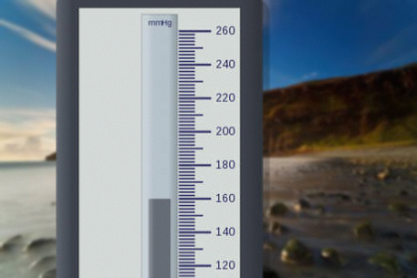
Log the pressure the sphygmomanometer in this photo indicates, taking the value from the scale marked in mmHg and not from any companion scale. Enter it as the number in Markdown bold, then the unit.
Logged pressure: **160** mmHg
